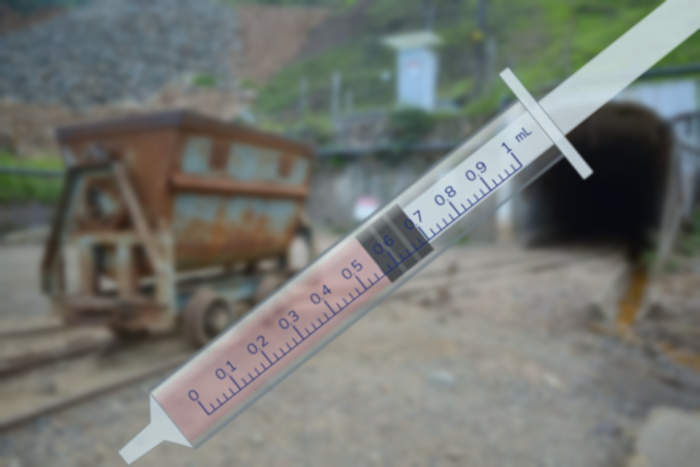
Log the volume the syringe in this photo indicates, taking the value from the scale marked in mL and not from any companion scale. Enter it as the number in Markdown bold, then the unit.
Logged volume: **0.56** mL
